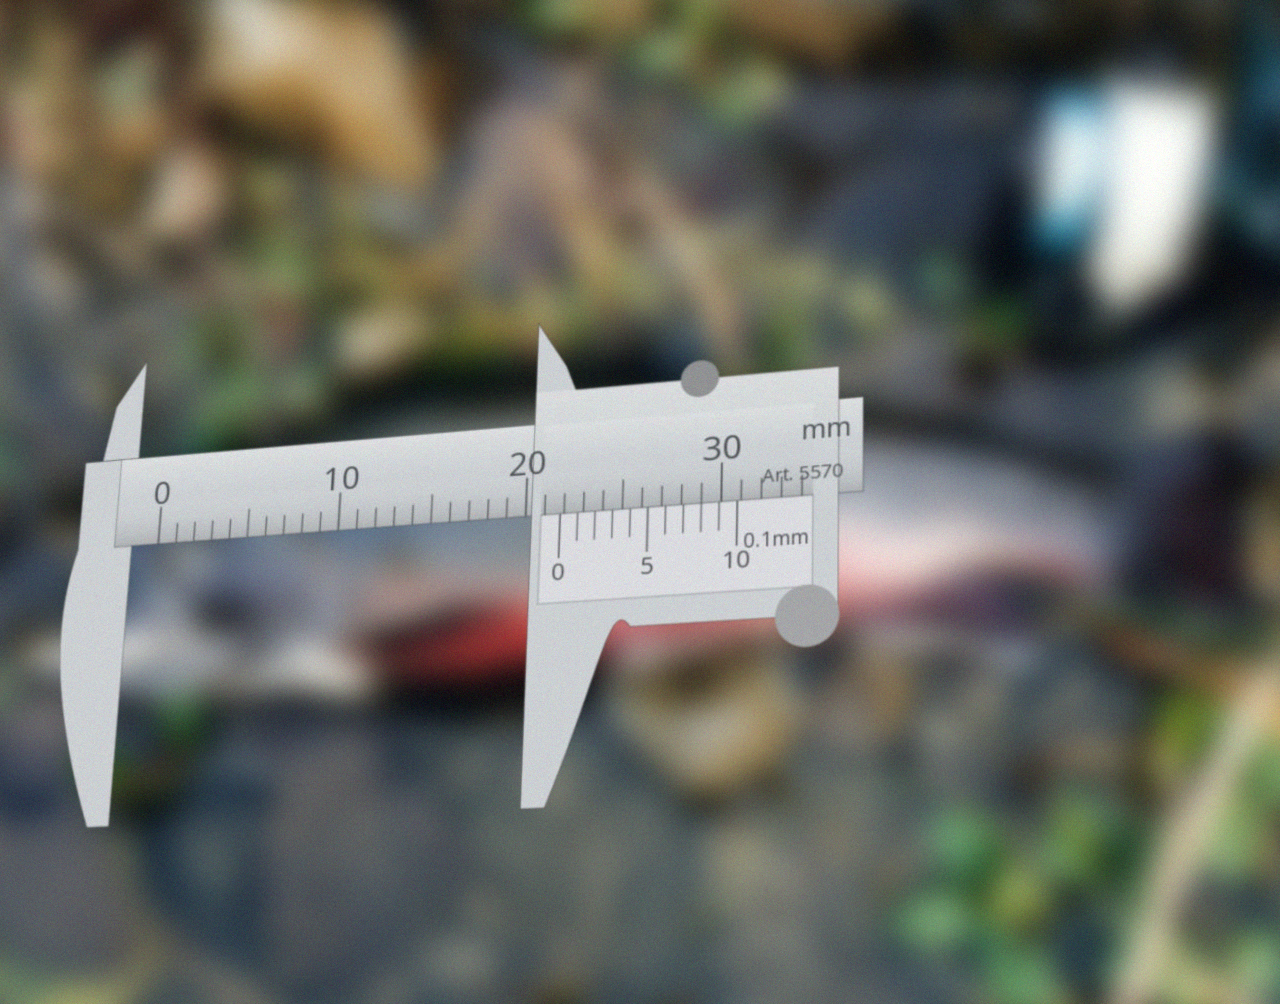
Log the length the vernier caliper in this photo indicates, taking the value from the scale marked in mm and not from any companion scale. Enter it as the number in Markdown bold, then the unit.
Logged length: **21.8** mm
